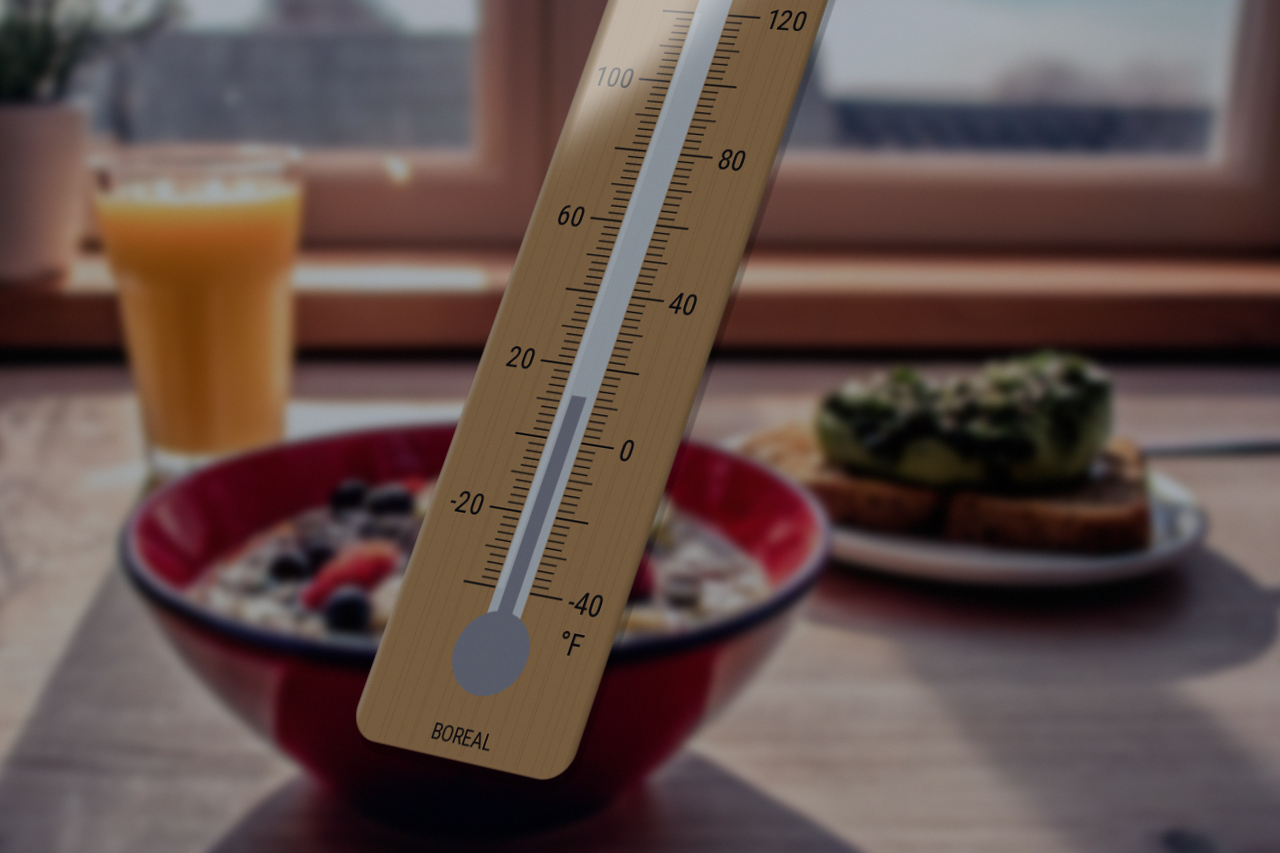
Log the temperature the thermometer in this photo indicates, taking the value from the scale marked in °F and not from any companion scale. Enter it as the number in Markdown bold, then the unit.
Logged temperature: **12** °F
